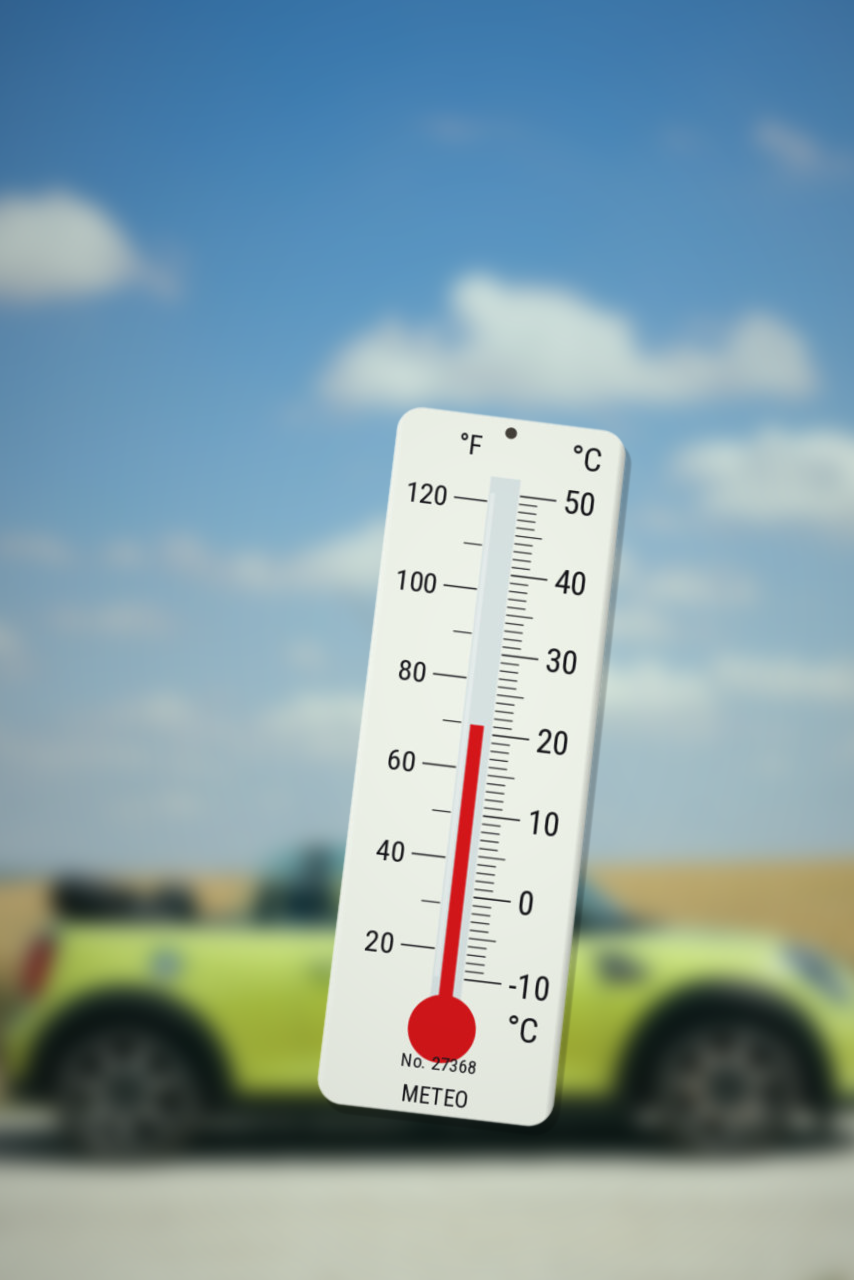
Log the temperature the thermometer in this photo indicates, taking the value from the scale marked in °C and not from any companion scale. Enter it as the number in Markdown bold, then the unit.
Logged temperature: **21** °C
